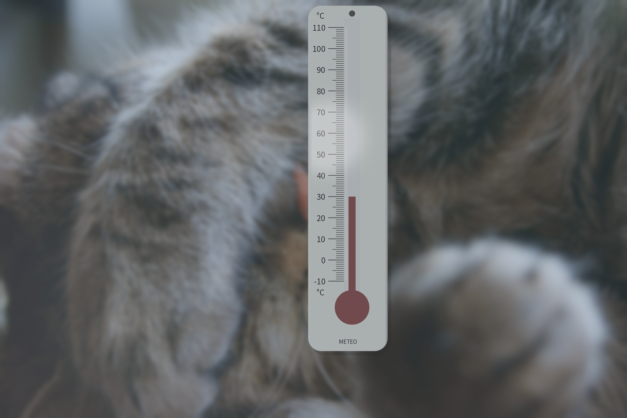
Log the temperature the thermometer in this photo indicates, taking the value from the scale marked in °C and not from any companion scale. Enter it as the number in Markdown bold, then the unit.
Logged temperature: **30** °C
